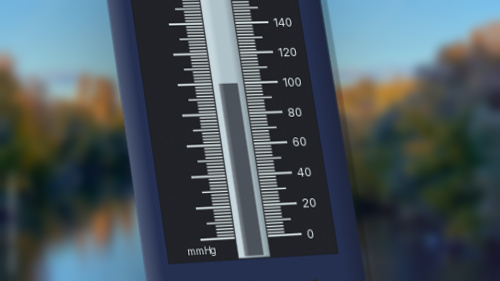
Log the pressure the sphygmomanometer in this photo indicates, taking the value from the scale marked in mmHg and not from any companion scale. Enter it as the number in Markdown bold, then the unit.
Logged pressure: **100** mmHg
